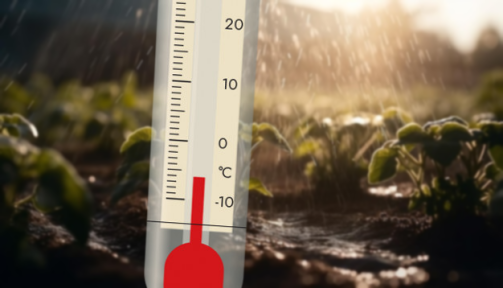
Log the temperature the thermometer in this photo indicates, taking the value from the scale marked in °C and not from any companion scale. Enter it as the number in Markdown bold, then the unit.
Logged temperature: **-6** °C
